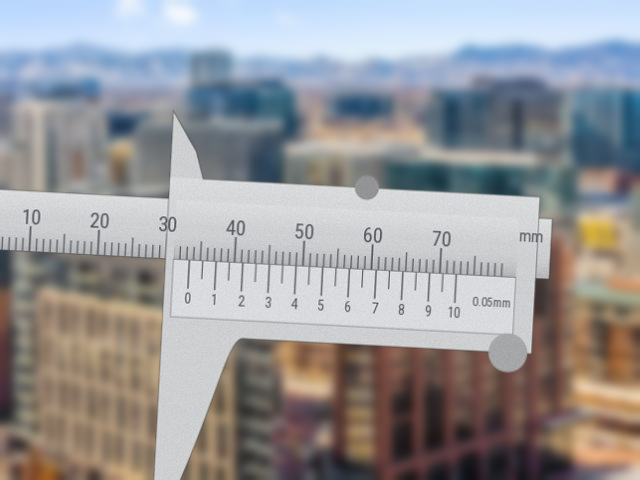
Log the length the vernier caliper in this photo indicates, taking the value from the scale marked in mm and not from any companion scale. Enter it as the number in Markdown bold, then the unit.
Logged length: **33.4** mm
